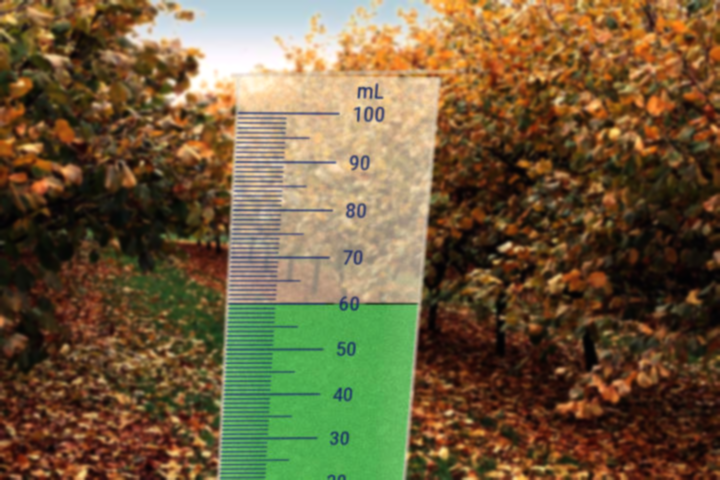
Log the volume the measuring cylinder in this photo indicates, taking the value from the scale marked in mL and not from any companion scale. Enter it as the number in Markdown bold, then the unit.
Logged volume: **60** mL
